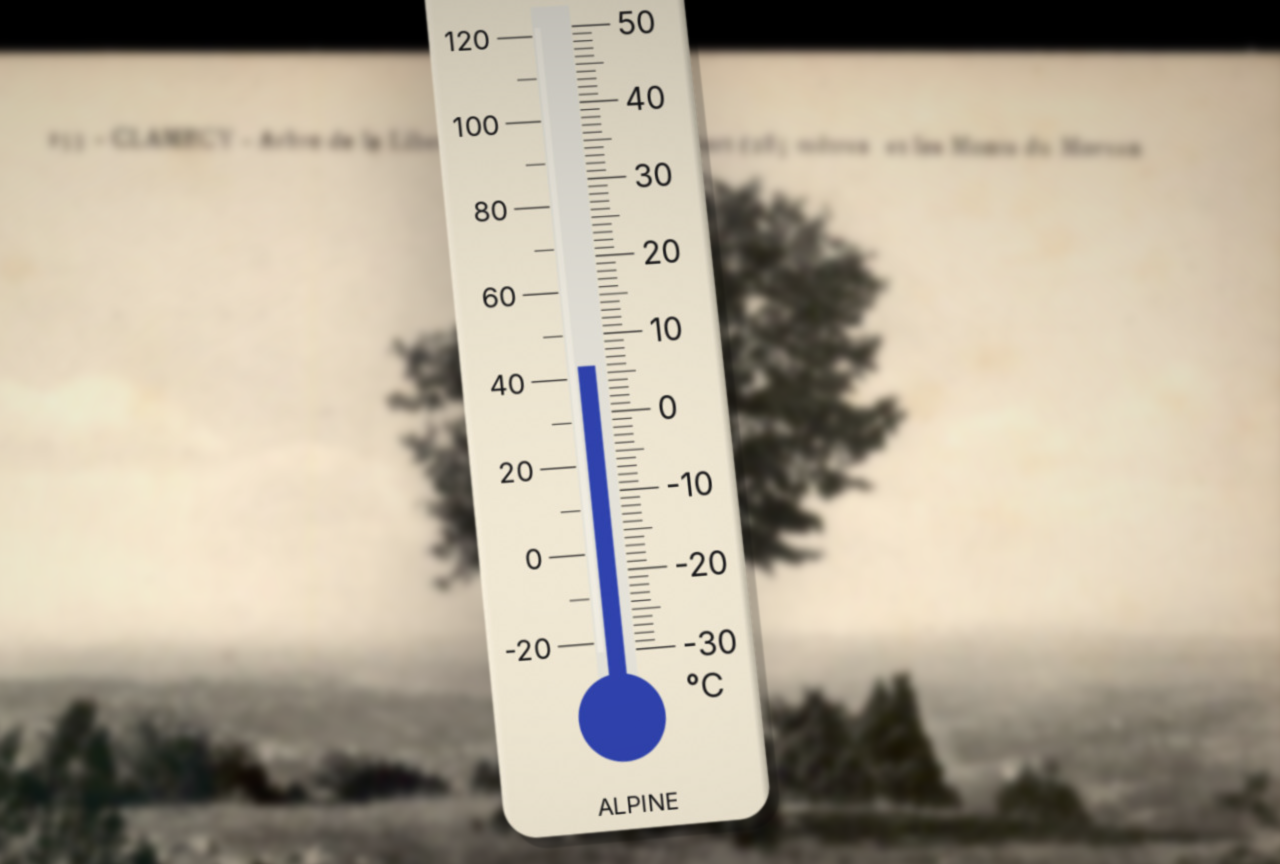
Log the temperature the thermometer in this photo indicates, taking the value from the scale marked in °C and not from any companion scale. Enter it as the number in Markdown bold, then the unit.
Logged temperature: **6** °C
